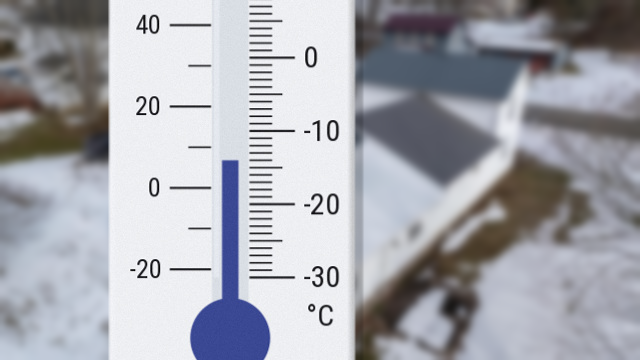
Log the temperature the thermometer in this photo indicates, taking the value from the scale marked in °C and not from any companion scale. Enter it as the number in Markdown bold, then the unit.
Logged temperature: **-14** °C
